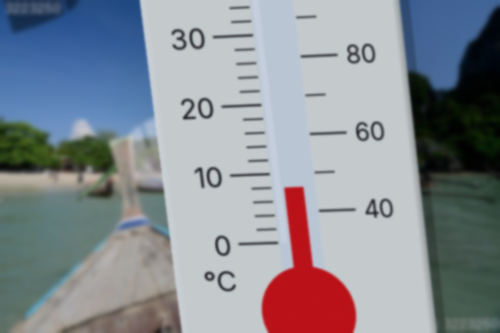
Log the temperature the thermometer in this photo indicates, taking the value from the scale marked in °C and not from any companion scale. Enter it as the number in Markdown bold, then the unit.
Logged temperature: **8** °C
